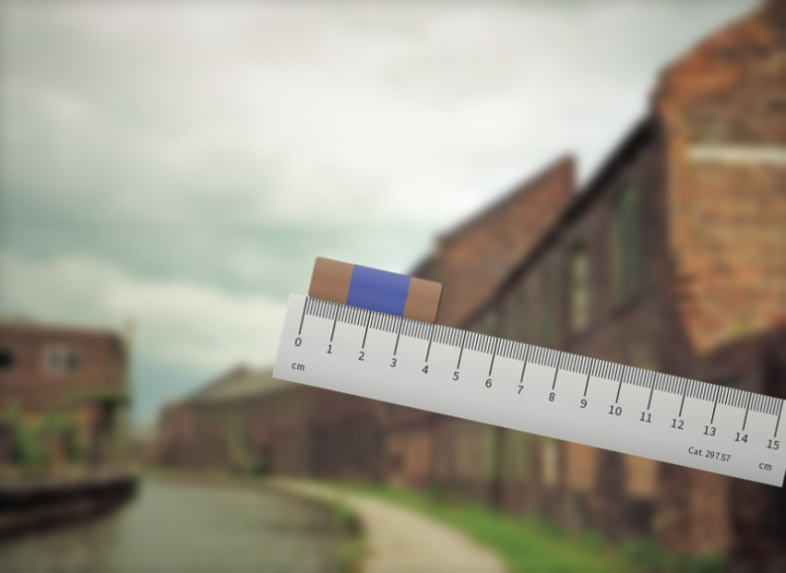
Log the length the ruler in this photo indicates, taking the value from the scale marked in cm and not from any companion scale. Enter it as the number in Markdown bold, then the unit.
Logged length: **4** cm
